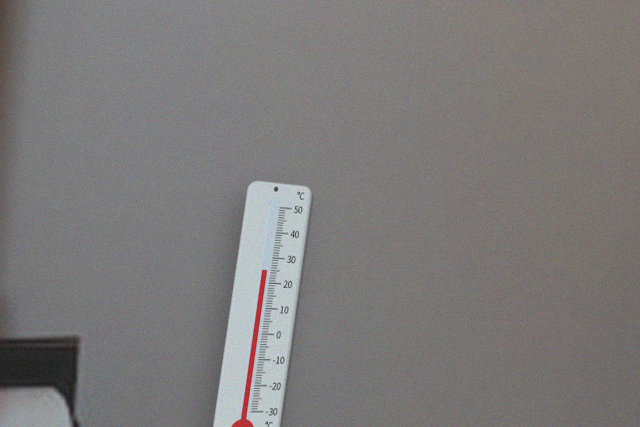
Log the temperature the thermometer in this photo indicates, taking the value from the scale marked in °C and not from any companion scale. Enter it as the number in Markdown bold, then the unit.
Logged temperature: **25** °C
